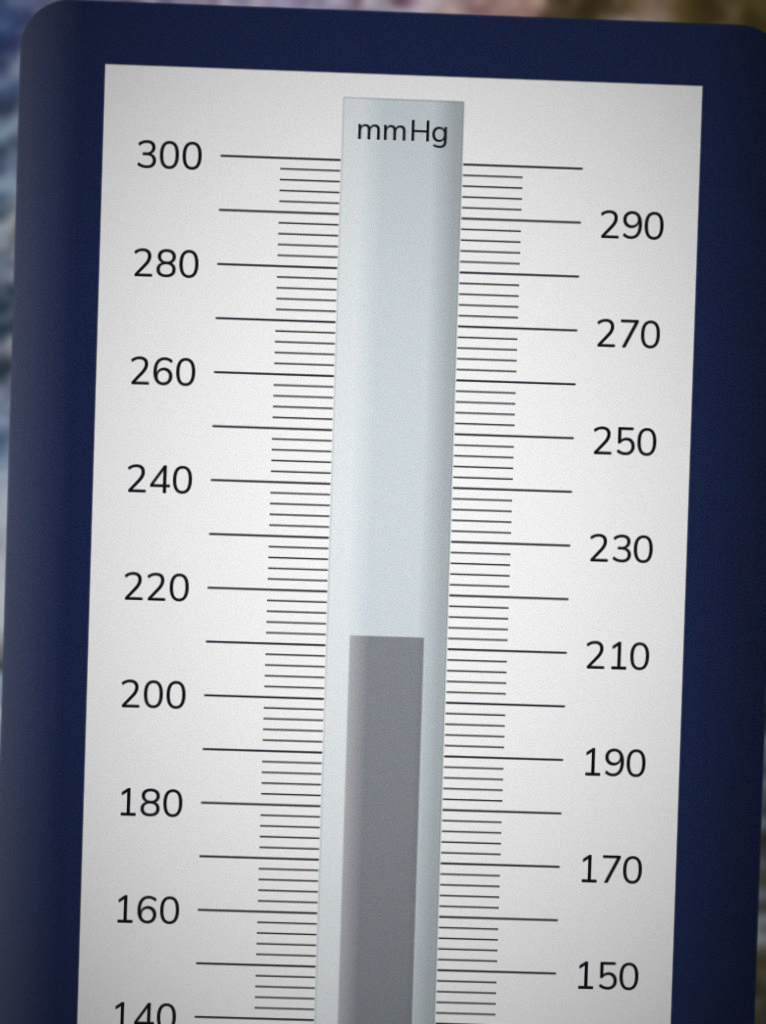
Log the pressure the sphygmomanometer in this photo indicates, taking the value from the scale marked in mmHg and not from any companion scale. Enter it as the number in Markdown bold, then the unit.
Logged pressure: **212** mmHg
